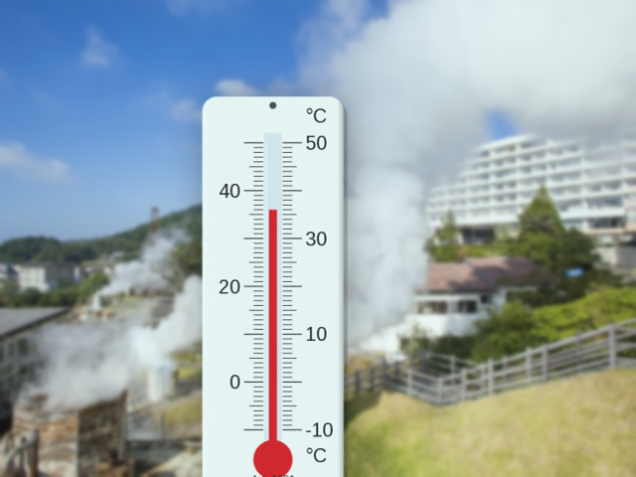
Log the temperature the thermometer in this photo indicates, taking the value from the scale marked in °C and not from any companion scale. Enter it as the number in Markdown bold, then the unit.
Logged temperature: **36** °C
